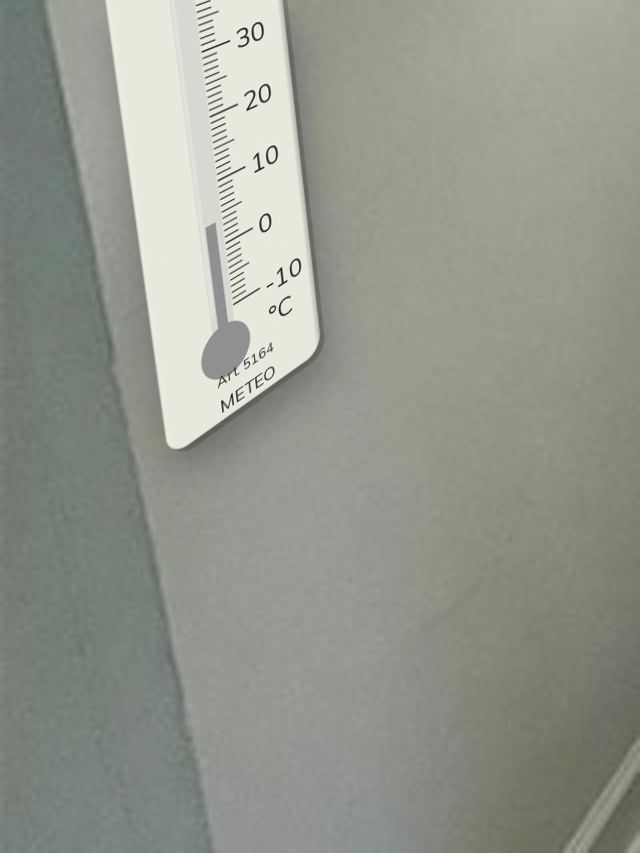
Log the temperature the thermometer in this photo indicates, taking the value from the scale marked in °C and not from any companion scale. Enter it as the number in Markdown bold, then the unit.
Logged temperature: **4** °C
